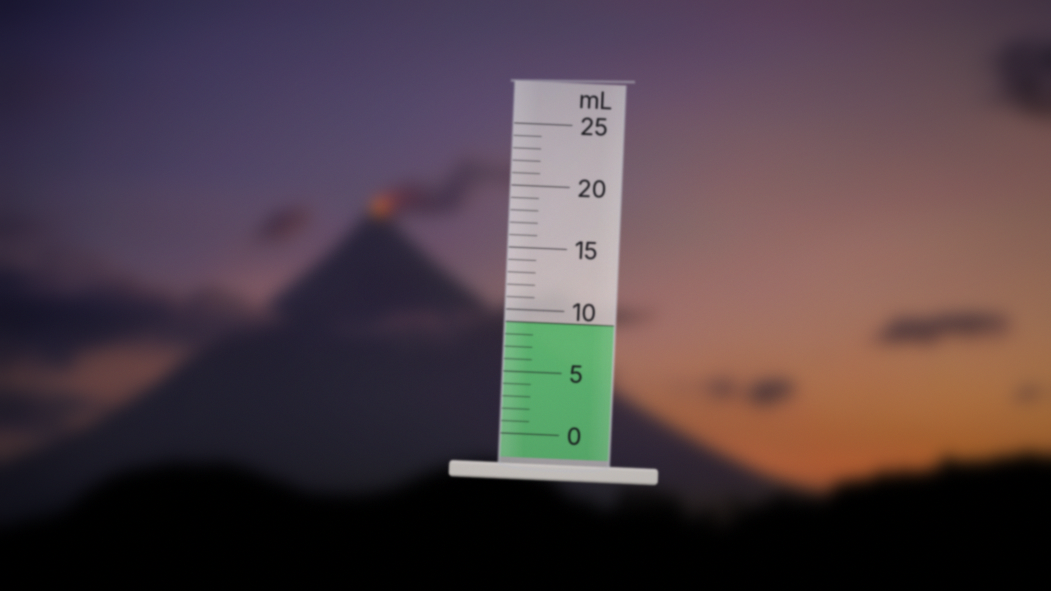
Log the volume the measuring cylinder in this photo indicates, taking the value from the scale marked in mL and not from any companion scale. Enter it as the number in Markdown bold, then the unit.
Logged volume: **9** mL
